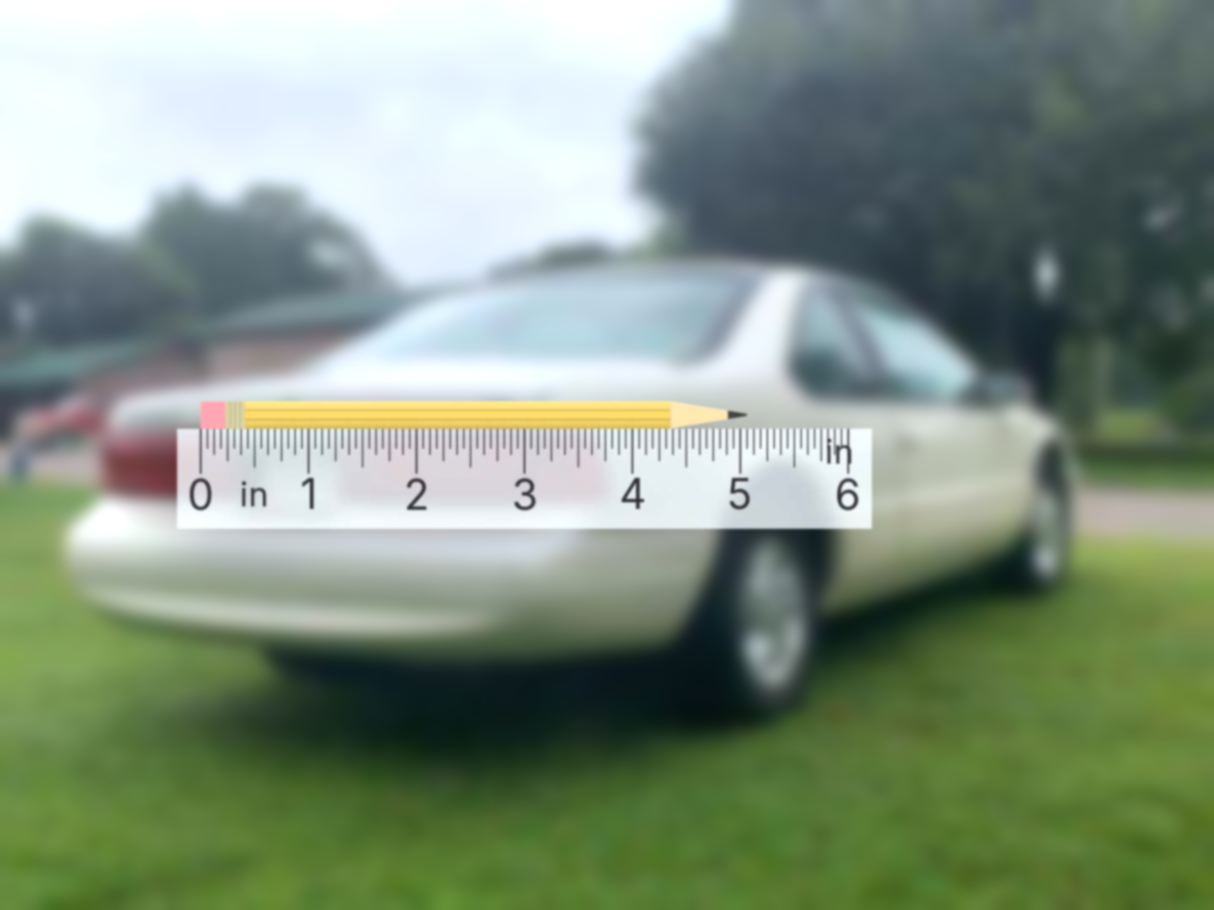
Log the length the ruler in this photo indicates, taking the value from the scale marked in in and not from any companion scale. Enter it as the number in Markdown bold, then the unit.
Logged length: **5.0625** in
